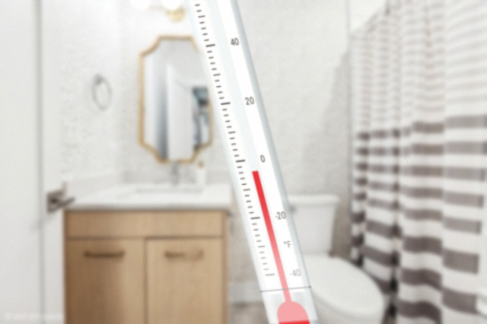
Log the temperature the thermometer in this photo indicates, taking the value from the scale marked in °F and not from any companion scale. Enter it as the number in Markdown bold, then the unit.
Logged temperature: **-4** °F
